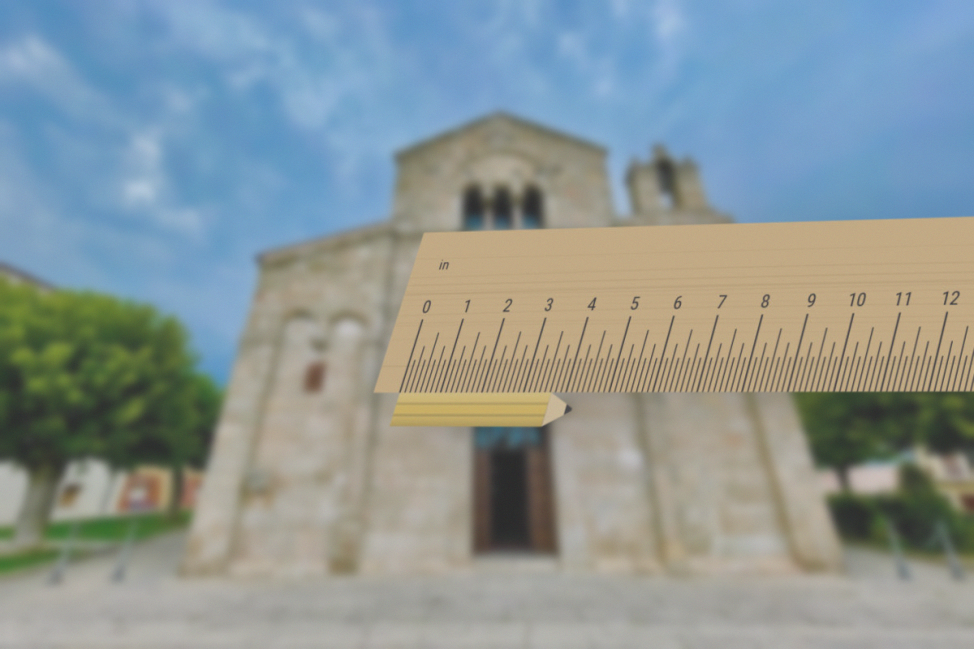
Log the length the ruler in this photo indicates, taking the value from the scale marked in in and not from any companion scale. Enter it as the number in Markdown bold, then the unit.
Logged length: **4.25** in
